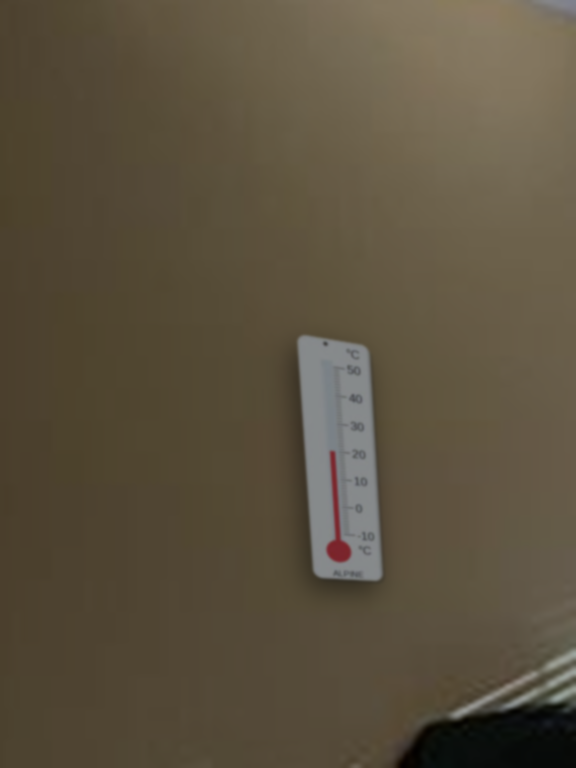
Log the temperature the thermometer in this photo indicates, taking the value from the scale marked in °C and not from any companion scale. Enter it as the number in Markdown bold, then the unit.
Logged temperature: **20** °C
